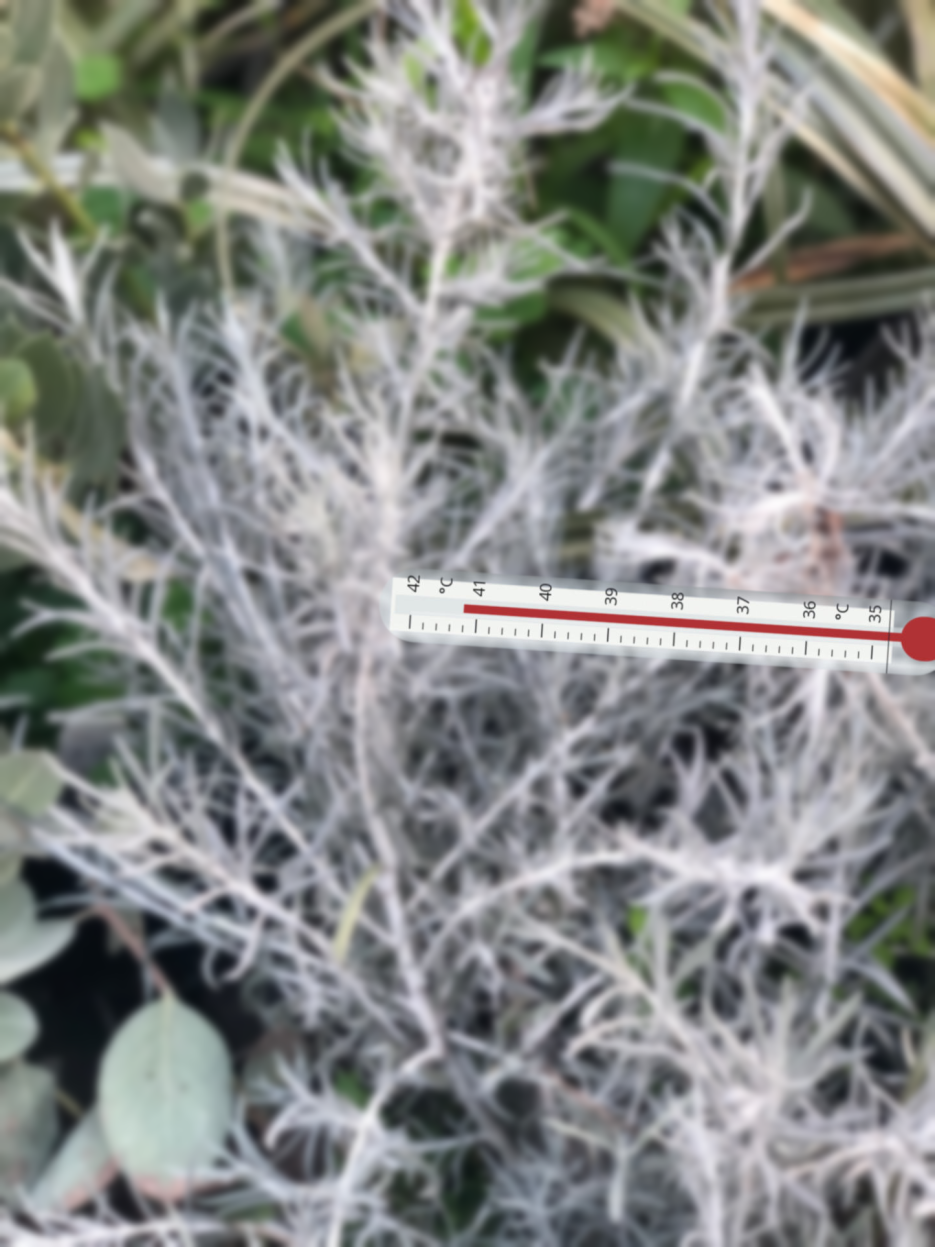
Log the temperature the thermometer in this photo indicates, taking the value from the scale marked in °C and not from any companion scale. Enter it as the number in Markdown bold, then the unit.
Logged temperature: **41.2** °C
